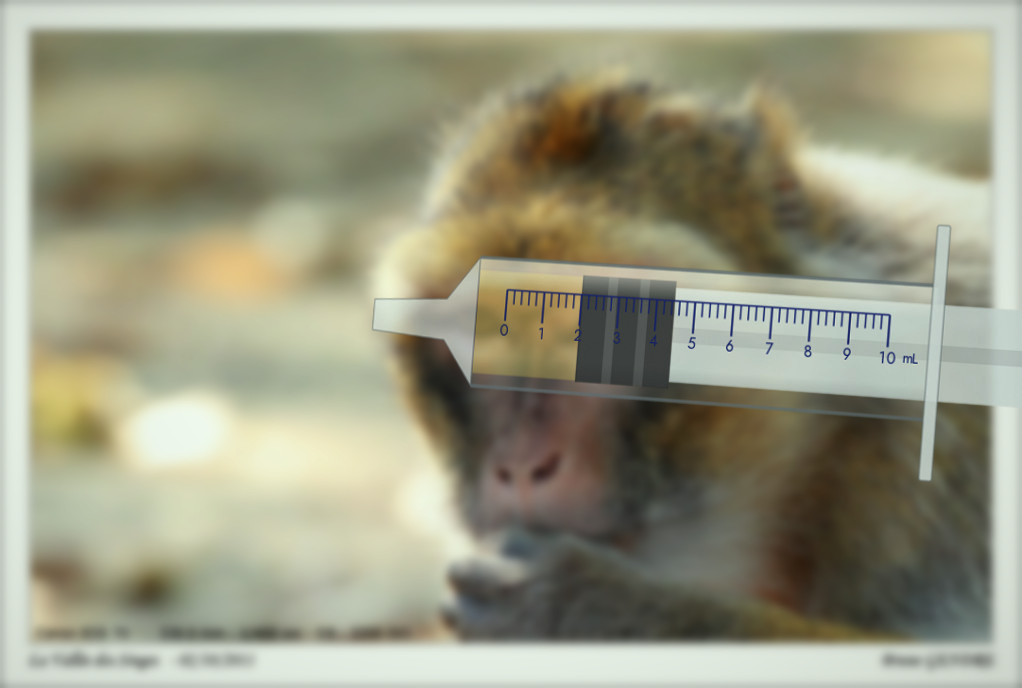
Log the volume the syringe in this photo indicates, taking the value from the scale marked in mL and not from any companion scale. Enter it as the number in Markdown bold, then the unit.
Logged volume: **2** mL
